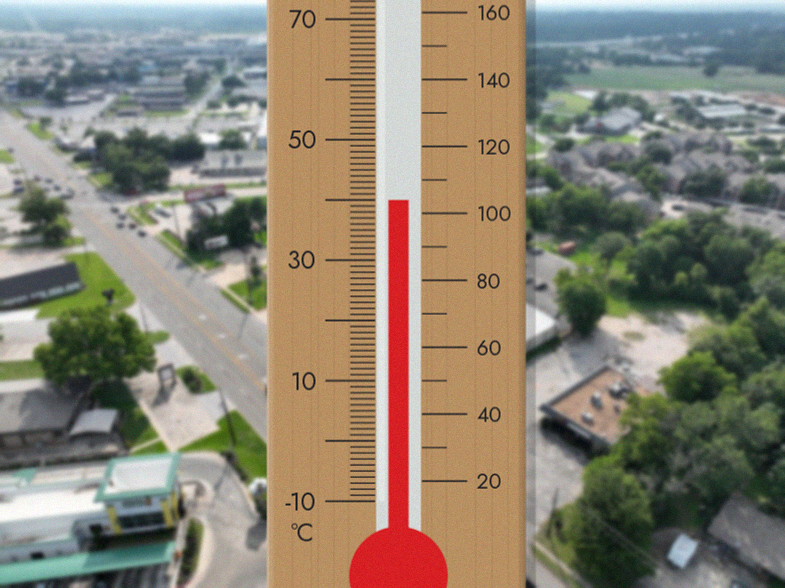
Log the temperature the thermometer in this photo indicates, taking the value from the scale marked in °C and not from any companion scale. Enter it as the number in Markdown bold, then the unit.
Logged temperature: **40** °C
